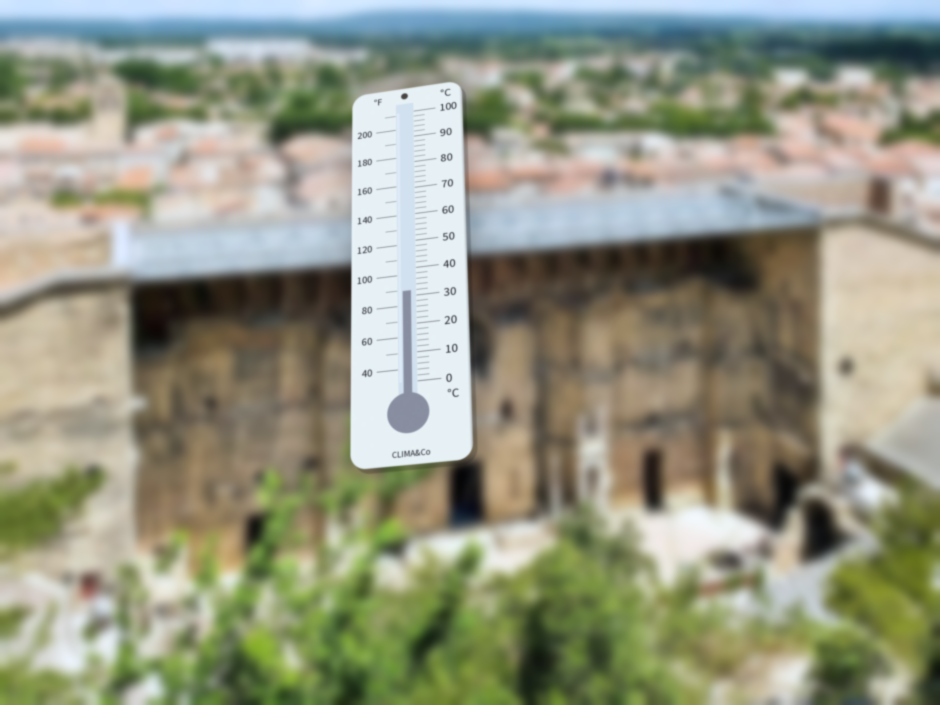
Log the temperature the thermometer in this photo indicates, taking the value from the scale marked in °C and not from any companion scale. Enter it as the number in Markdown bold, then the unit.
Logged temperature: **32** °C
